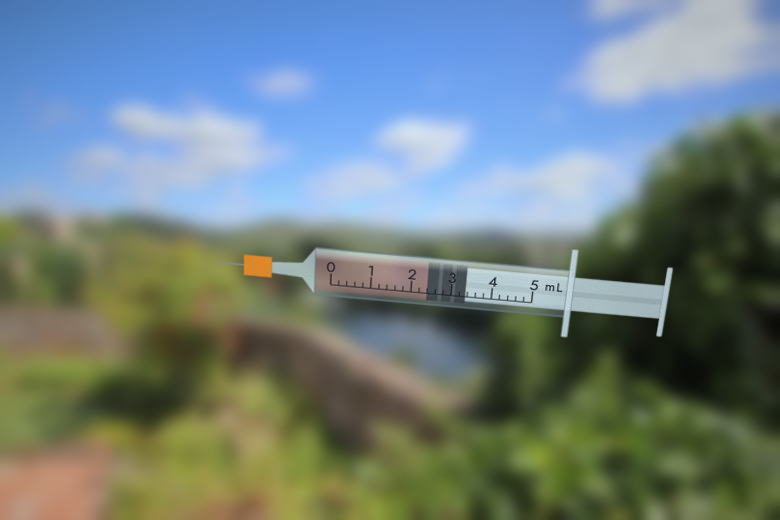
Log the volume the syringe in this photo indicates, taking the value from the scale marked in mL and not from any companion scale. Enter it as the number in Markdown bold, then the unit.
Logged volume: **2.4** mL
